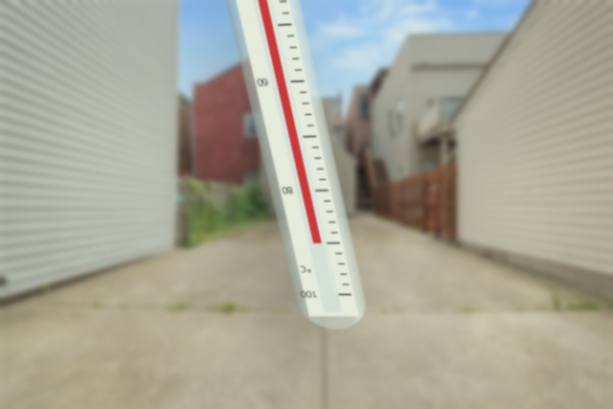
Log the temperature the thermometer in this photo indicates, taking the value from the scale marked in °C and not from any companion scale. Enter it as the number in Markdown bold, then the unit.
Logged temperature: **90** °C
